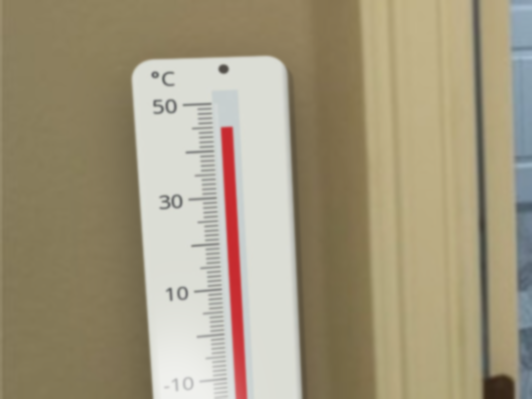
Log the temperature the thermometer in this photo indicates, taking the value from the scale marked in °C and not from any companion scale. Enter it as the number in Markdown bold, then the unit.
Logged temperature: **45** °C
